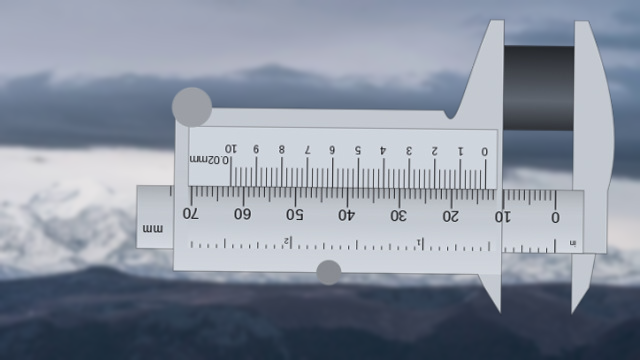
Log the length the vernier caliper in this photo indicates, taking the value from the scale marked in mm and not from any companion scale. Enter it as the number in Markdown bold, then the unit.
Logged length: **13.5** mm
